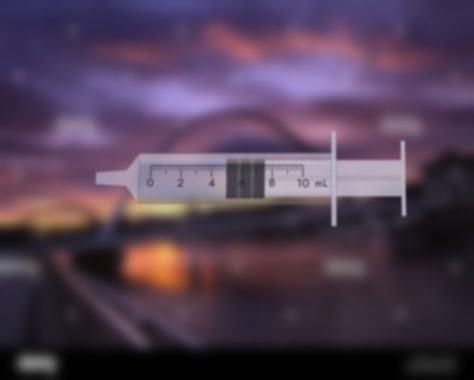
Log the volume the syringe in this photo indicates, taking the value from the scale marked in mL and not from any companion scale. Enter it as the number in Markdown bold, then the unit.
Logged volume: **5** mL
